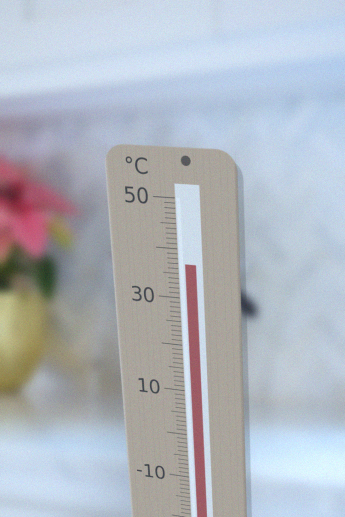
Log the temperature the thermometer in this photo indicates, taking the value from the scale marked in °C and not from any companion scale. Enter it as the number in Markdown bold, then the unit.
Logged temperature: **37** °C
